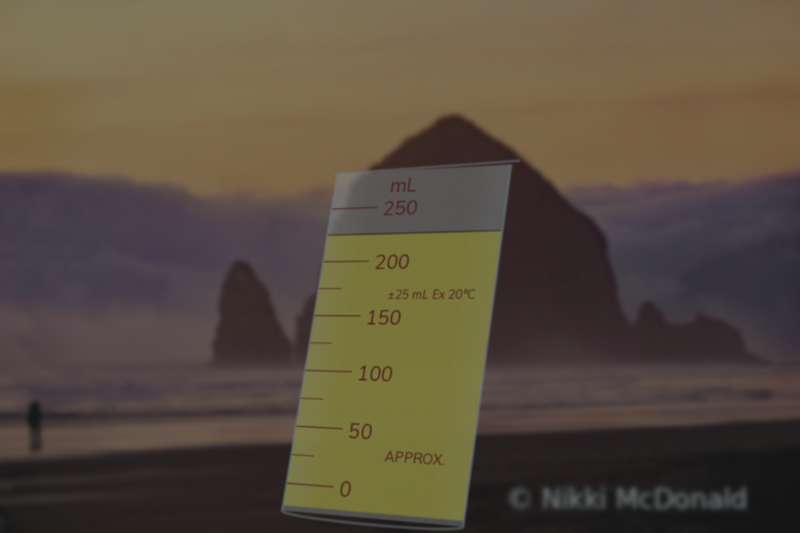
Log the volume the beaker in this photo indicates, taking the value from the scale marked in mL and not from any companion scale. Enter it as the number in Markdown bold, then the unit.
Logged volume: **225** mL
